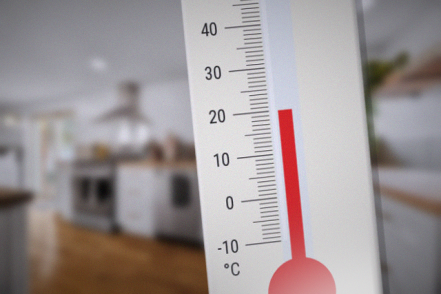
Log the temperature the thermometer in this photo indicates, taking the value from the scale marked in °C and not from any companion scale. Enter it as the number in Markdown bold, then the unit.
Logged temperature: **20** °C
